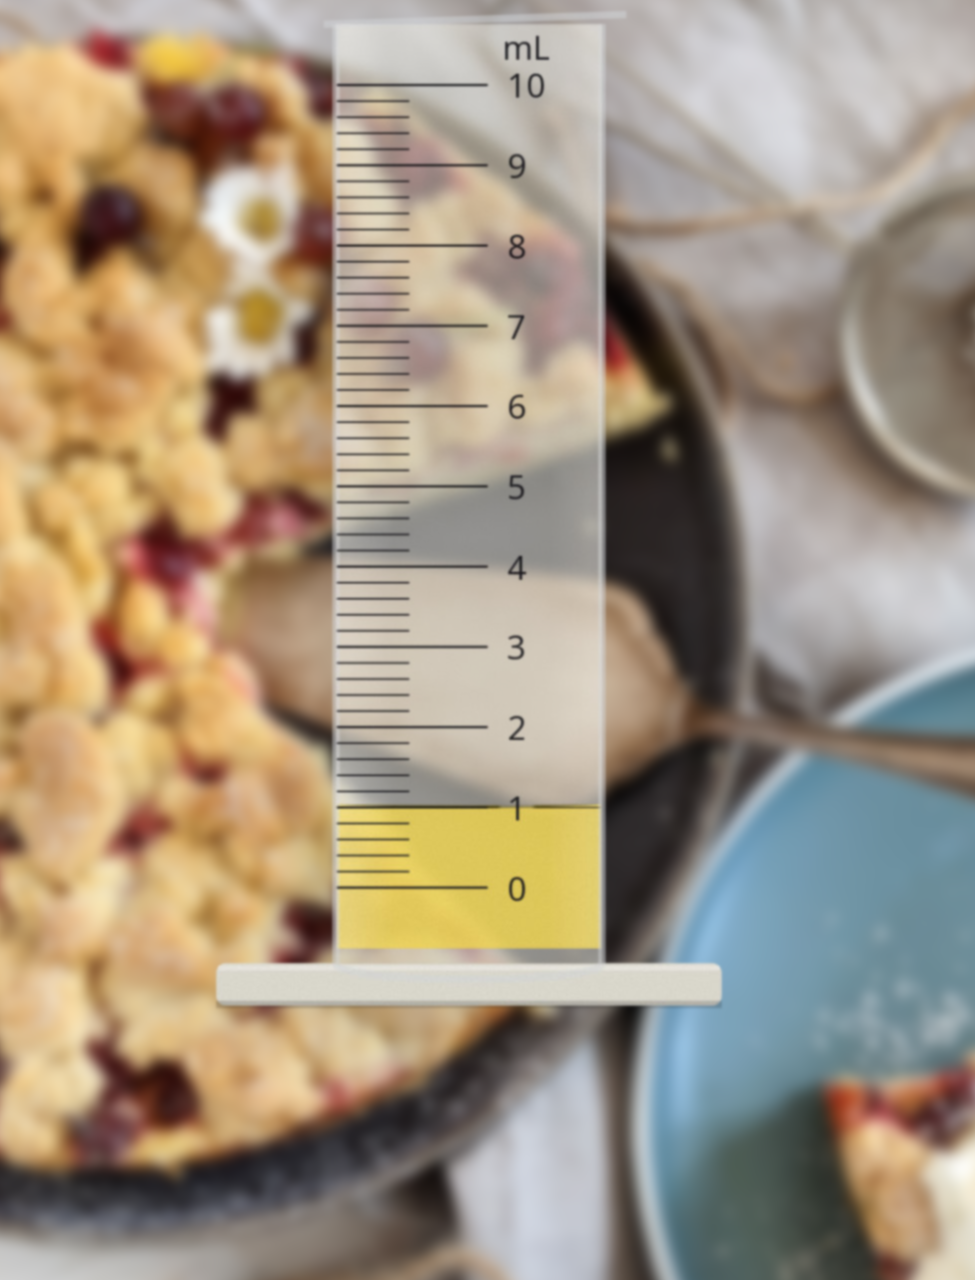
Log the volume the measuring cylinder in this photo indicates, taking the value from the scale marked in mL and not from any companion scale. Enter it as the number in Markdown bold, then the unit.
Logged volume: **1** mL
